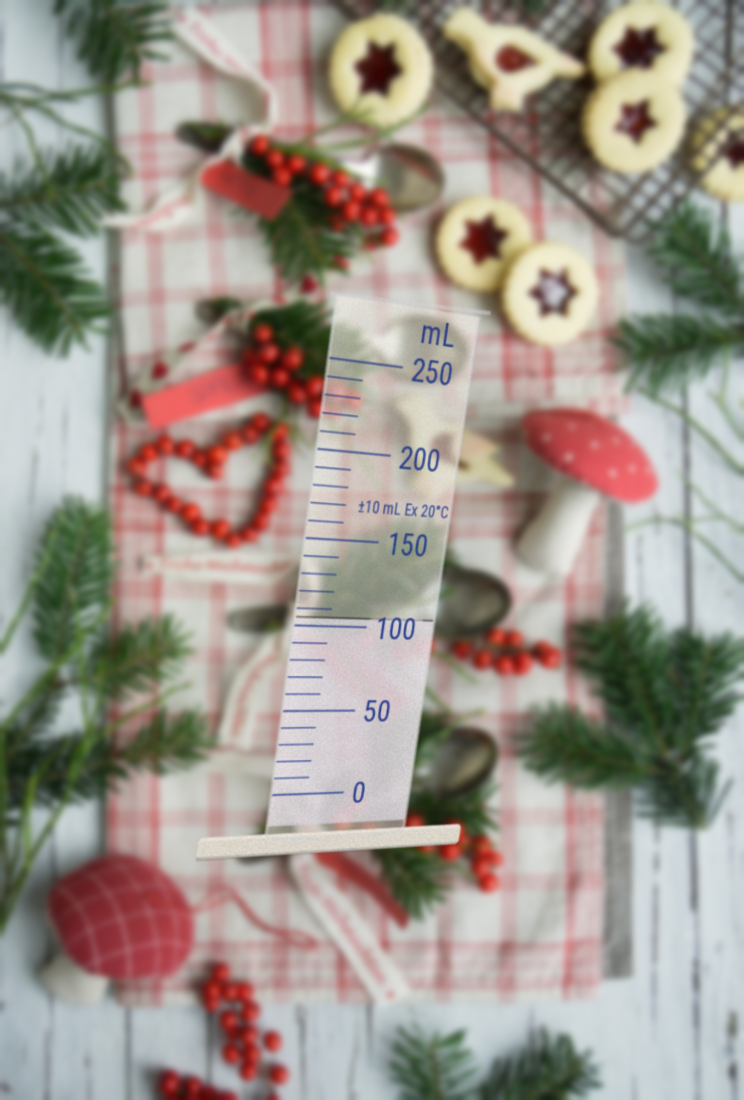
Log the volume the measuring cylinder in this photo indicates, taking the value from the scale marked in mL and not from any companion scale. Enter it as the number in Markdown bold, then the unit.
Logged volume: **105** mL
